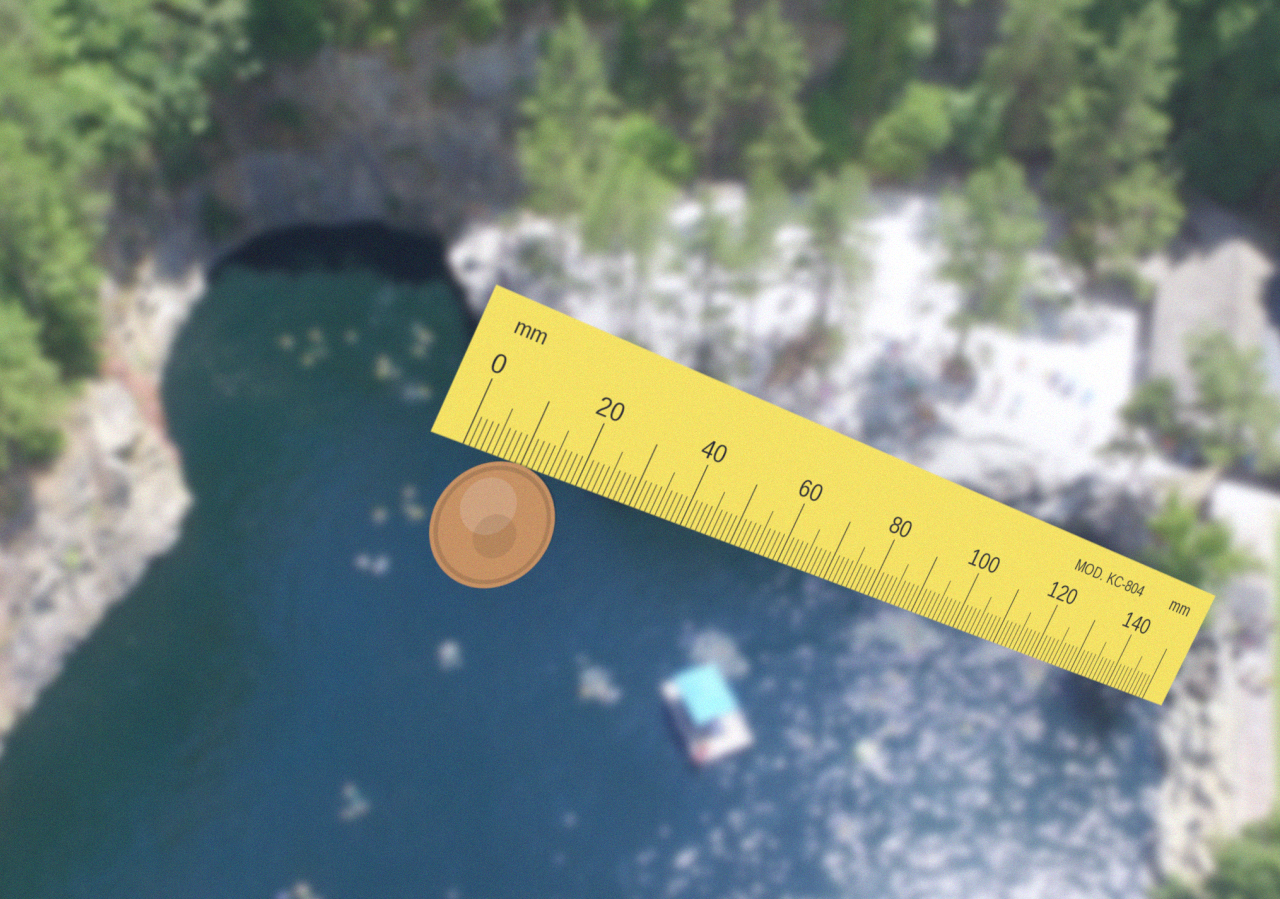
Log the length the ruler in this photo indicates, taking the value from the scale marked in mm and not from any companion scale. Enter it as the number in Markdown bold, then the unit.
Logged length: **20** mm
